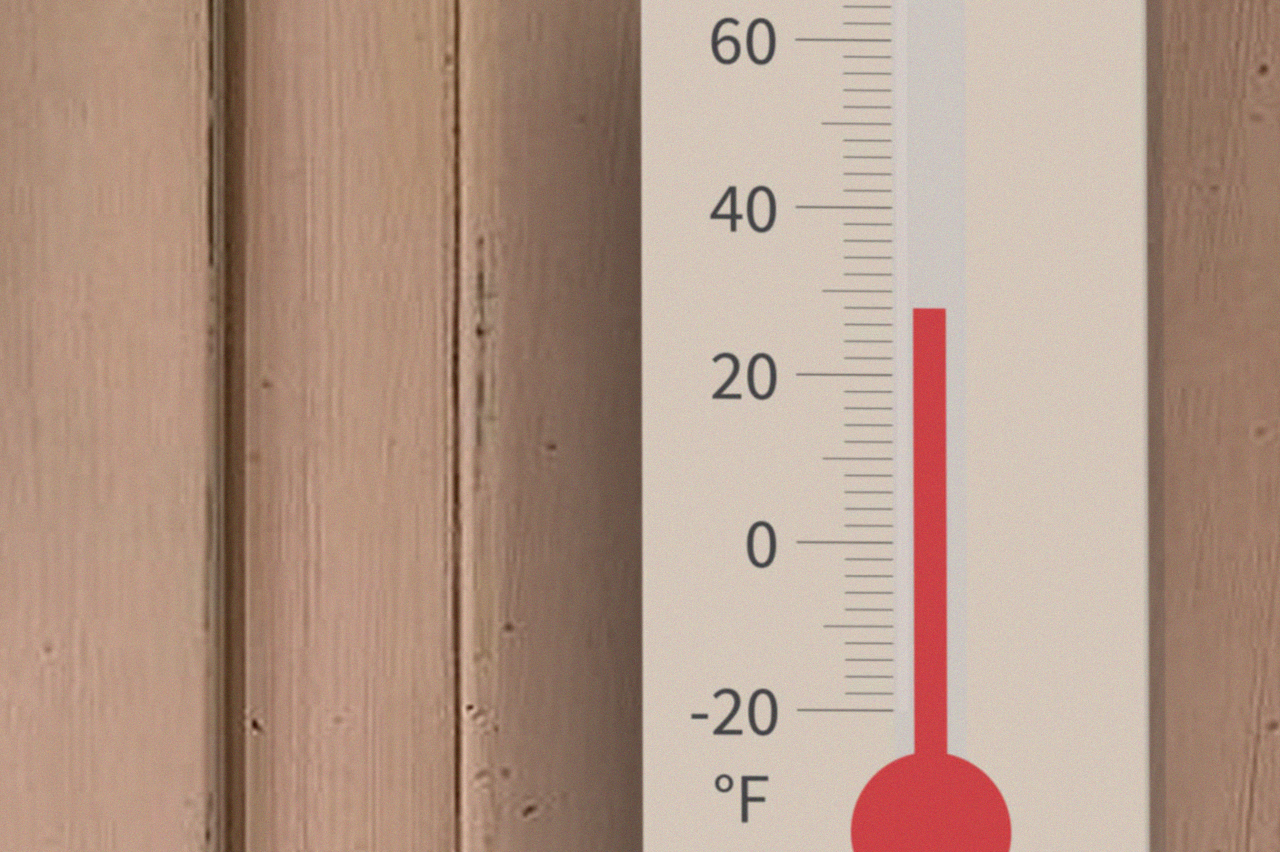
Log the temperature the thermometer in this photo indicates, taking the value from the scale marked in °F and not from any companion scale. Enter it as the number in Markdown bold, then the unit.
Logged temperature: **28** °F
